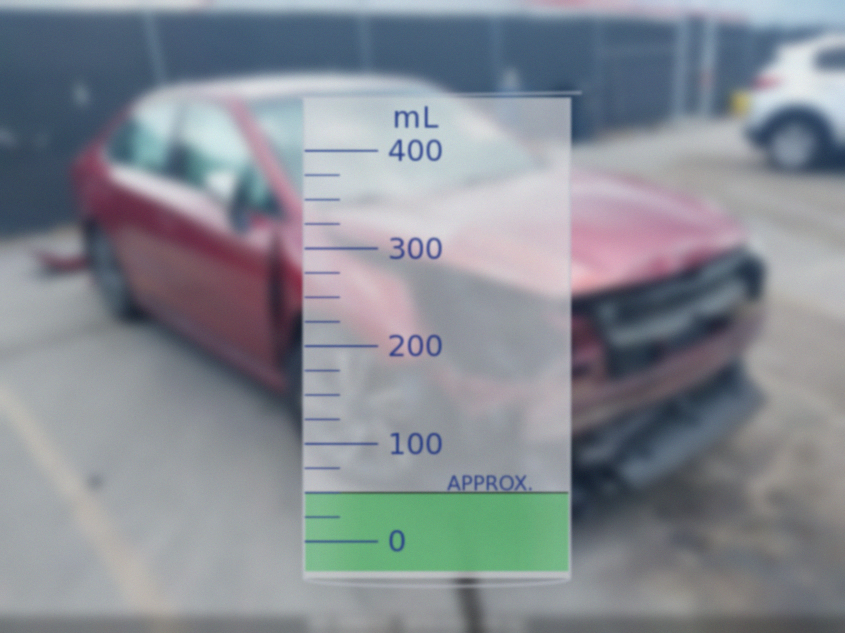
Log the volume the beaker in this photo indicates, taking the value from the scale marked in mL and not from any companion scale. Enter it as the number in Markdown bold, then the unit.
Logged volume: **50** mL
